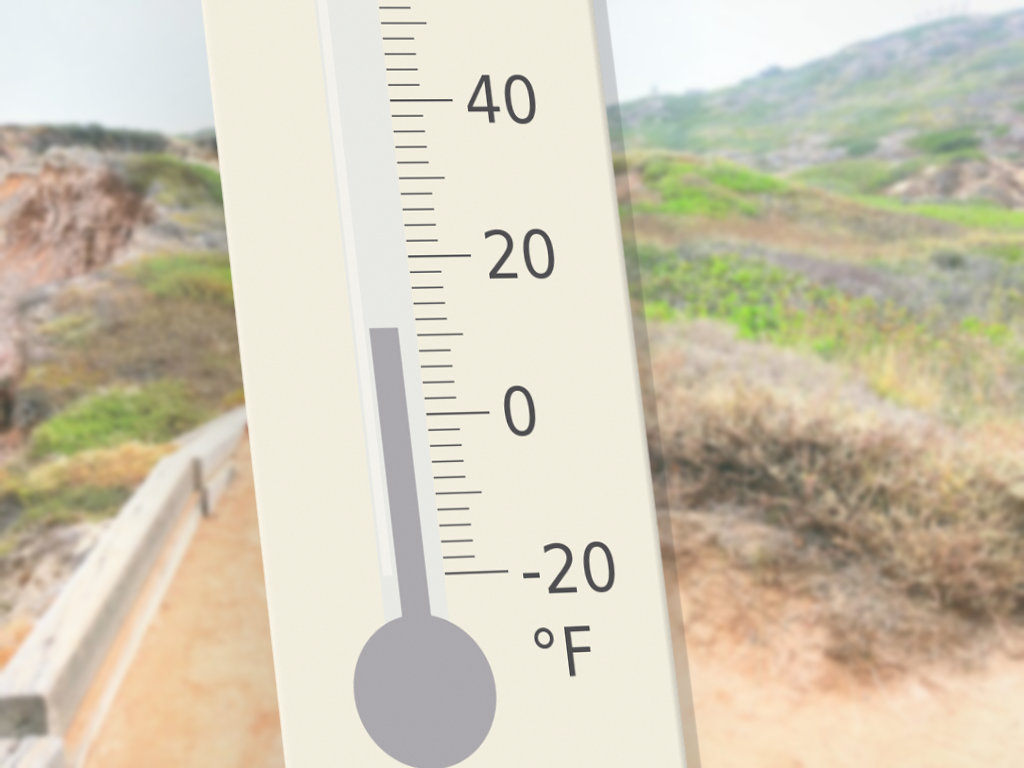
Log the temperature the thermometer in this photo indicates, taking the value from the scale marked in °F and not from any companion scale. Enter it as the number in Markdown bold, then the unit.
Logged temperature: **11** °F
